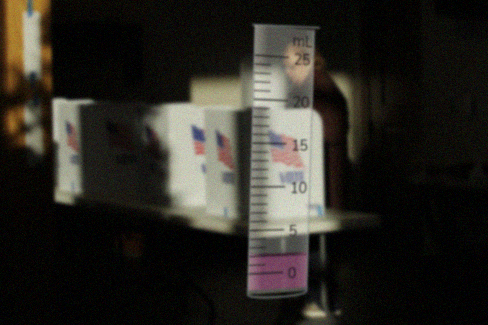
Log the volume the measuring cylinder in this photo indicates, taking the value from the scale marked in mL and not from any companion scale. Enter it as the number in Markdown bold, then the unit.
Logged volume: **2** mL
